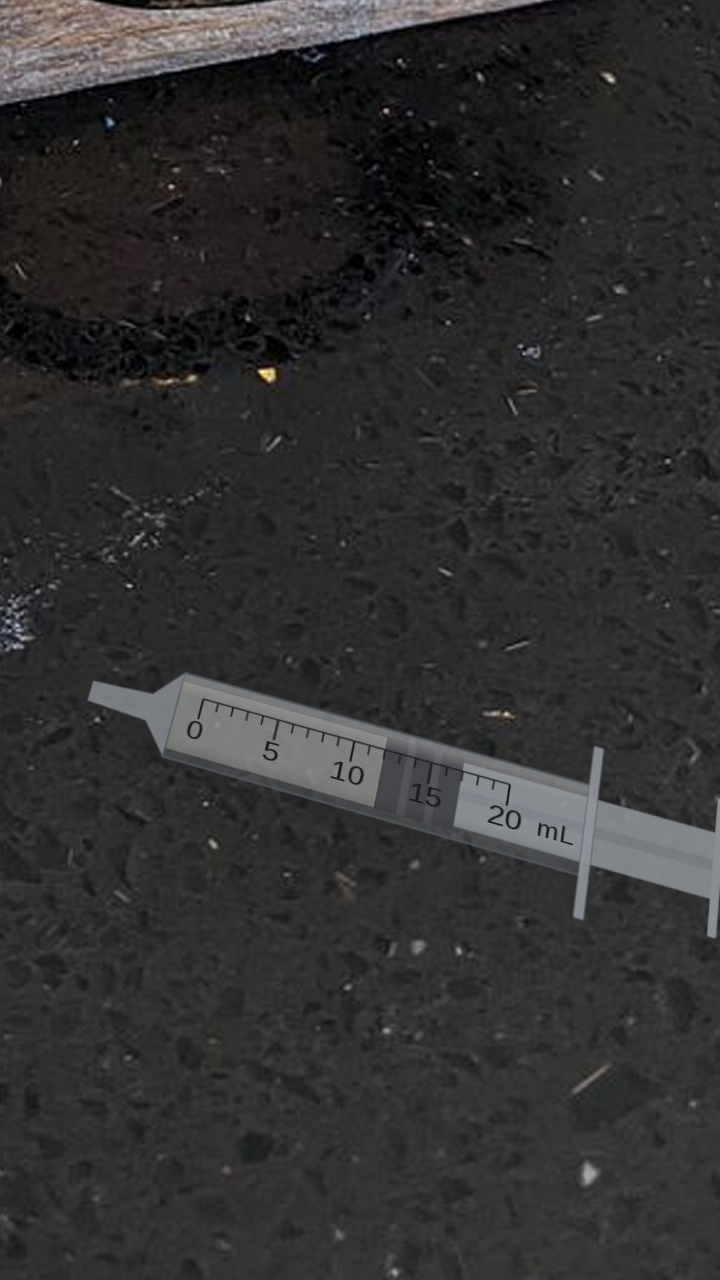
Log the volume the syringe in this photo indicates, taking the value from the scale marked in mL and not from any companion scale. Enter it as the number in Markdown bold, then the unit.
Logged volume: **12** mL
